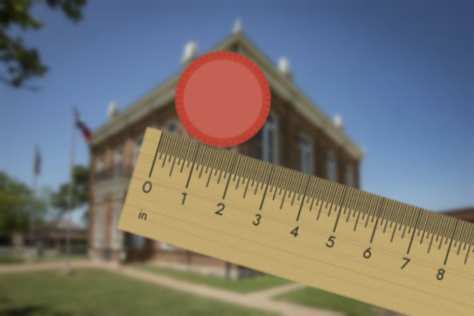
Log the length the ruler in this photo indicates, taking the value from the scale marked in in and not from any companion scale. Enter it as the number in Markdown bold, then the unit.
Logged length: **2.5** in
